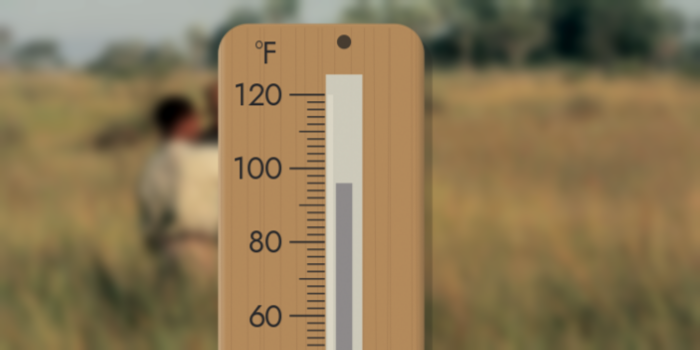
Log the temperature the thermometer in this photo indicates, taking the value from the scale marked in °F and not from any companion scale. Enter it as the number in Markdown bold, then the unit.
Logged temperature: **96** °F
